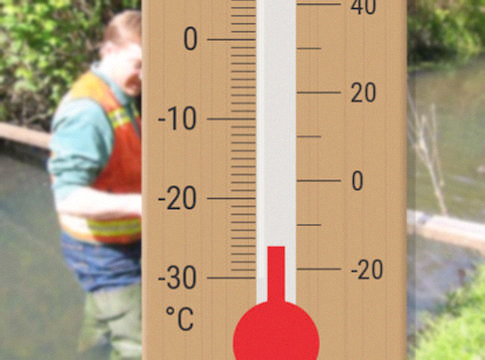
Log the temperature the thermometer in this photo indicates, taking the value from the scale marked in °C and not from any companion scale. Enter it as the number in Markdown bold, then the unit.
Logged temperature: **-26** °C
